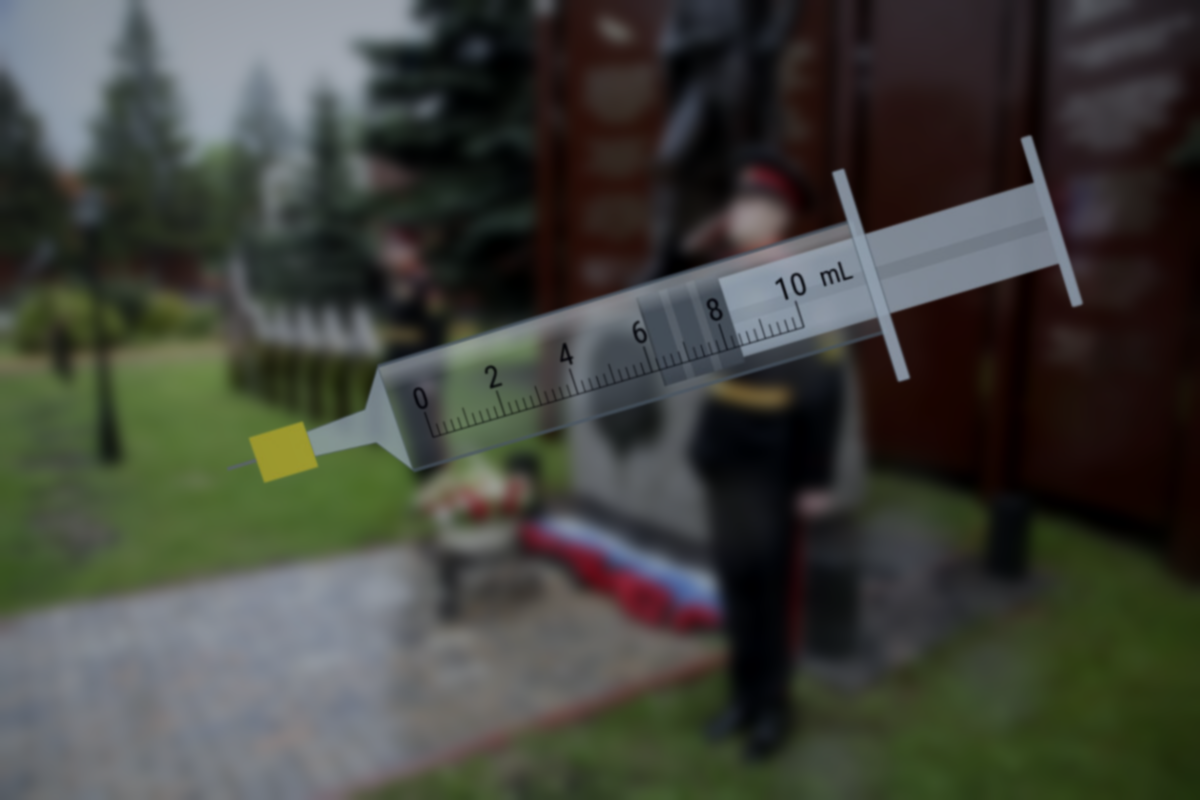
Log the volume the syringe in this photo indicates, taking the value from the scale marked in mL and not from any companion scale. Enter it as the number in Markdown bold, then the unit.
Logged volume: **6.2** mL
